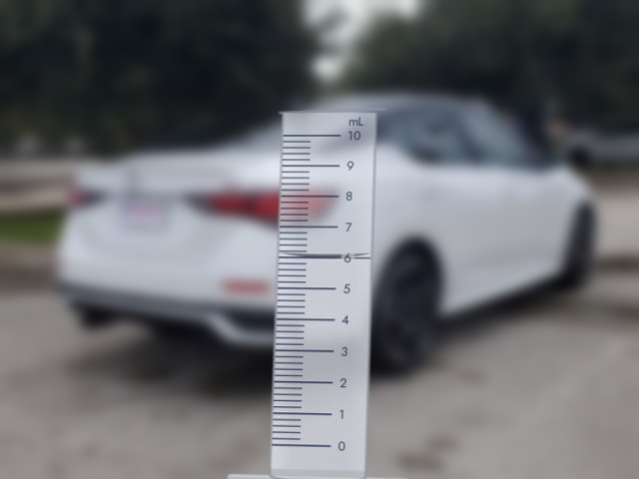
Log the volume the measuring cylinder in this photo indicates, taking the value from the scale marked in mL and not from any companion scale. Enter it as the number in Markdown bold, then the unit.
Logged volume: **6** mL
